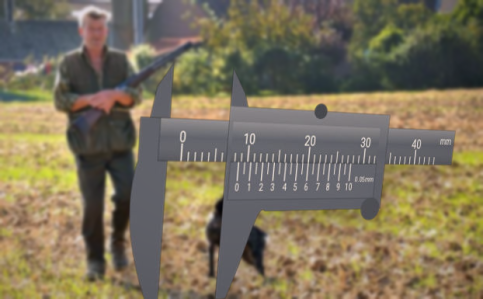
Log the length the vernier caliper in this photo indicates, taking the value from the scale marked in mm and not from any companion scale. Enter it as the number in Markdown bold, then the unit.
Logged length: **8.6** mm
